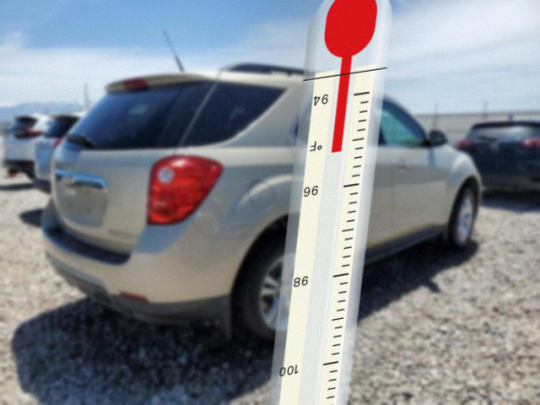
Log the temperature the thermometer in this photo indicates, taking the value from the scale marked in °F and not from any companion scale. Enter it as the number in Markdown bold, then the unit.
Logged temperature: **95.2** °F
